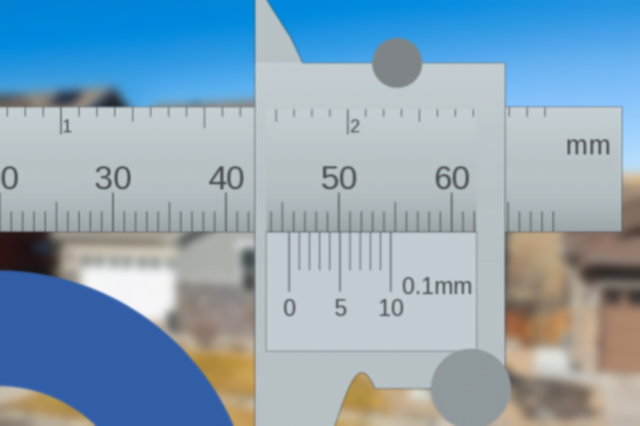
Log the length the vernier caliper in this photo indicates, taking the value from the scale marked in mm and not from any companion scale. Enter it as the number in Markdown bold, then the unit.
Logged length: **45.6** mm
